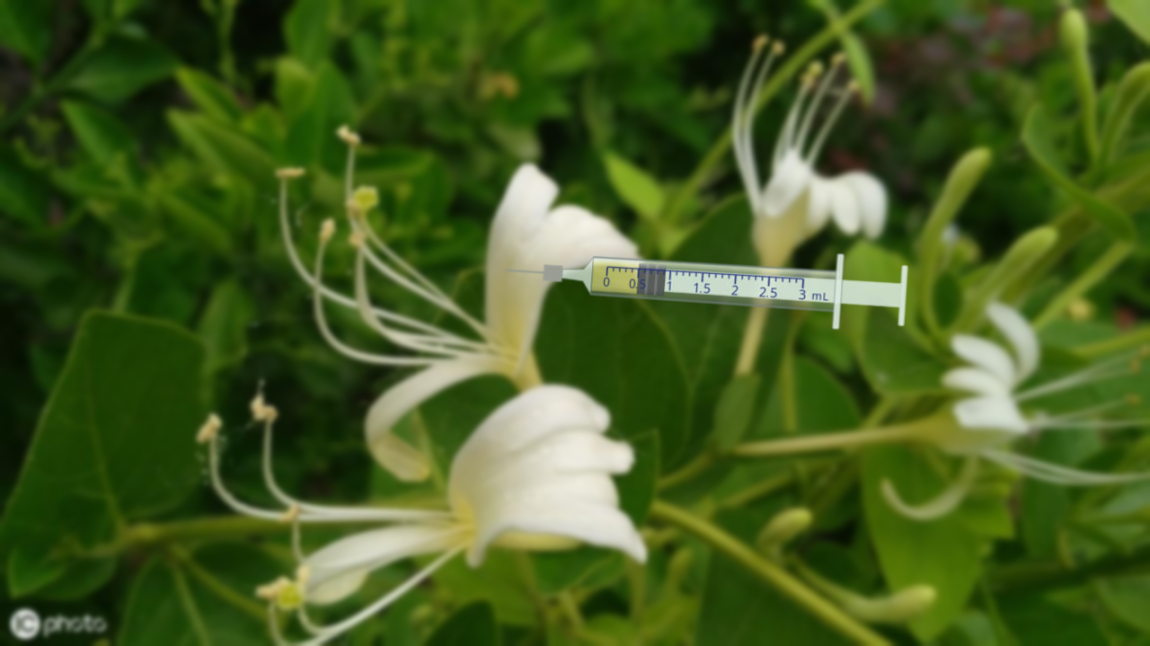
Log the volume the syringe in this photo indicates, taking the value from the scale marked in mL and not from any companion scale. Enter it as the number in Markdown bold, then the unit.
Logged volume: **0.5** mL
